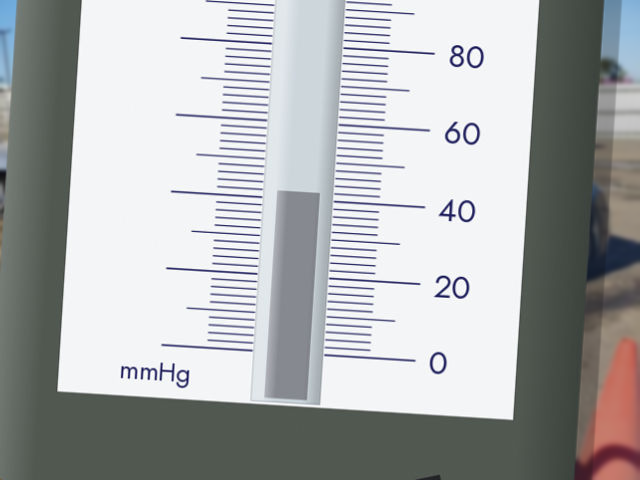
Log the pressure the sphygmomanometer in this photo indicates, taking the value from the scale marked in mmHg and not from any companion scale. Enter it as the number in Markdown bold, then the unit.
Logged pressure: **42** mmHg
